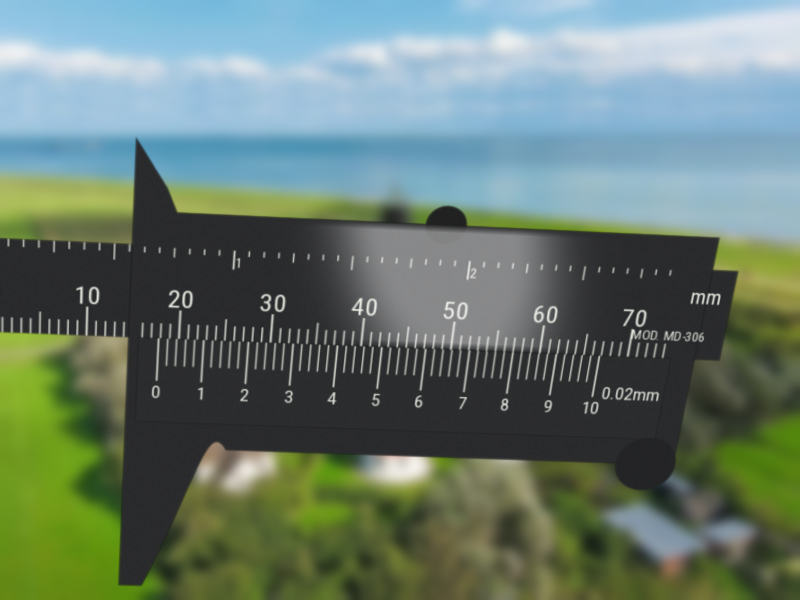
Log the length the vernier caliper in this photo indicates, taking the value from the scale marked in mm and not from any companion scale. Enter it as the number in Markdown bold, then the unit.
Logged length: **17.8** mm
